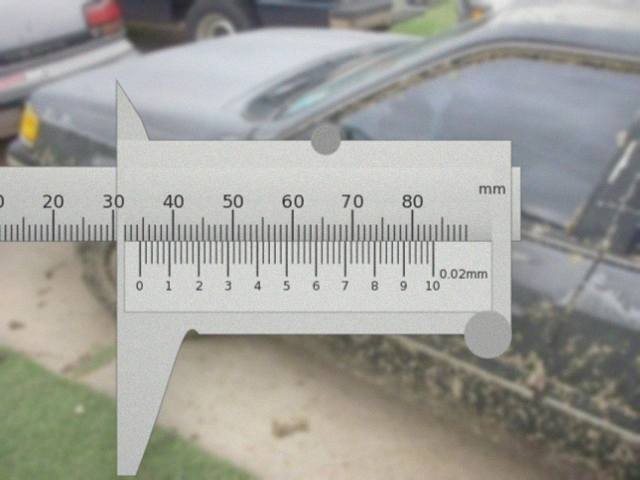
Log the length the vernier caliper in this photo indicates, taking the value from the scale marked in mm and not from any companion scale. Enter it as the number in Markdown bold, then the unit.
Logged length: **34.5** mm
